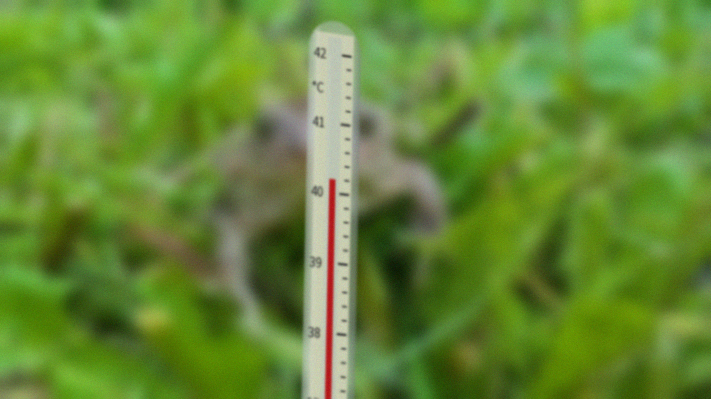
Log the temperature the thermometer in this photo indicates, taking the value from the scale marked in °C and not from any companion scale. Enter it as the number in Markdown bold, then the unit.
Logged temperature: **40.2** °C
